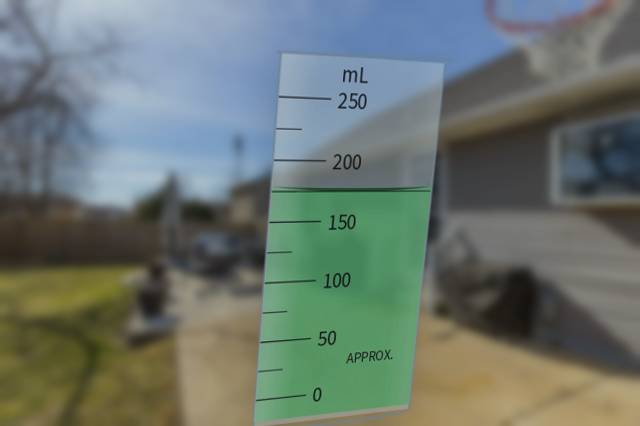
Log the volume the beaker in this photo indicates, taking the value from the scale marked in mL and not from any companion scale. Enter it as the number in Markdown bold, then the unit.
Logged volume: **175** mL
